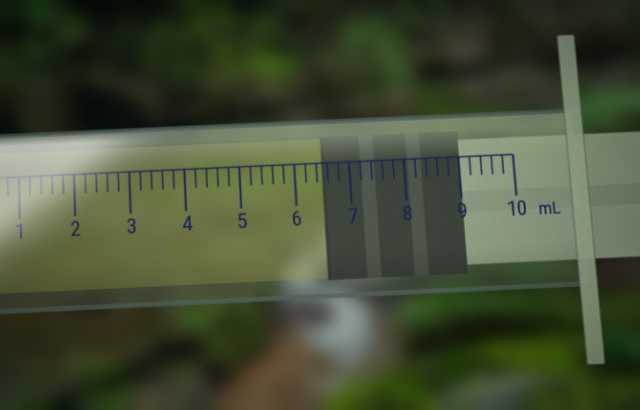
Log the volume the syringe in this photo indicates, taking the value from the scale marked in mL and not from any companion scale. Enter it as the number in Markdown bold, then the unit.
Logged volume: **6.5** mL
